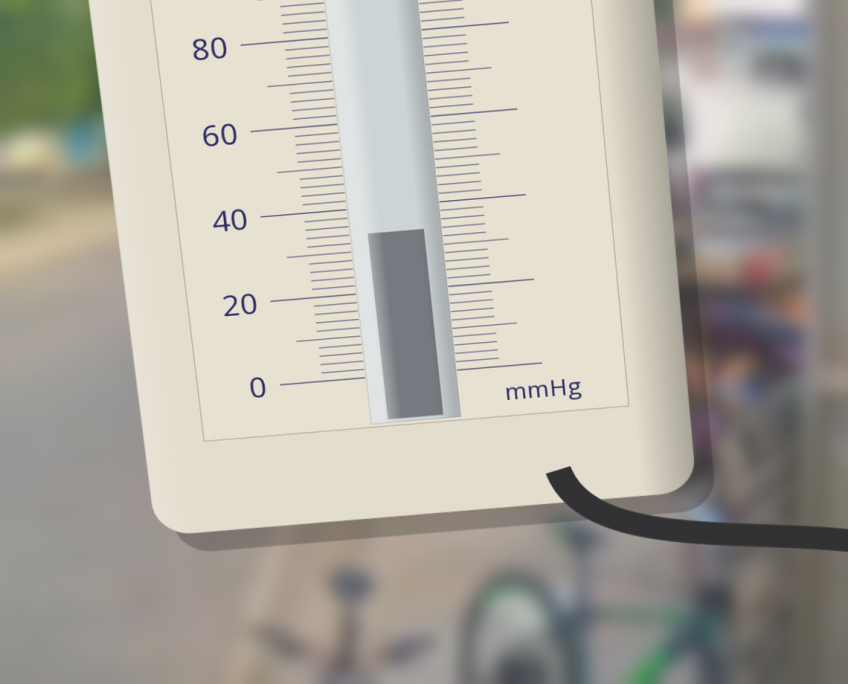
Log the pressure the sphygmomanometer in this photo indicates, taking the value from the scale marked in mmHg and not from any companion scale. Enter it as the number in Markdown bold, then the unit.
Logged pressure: **34** mmHg
